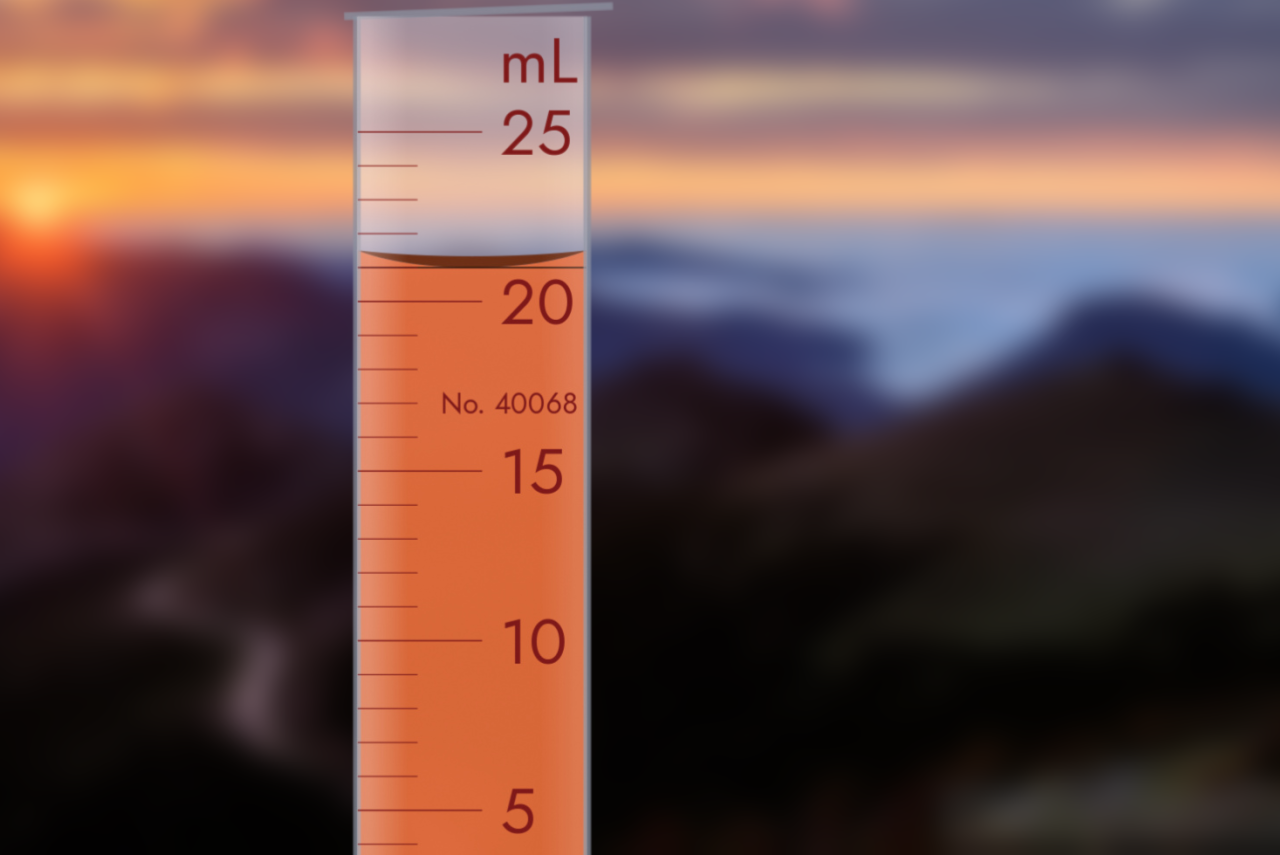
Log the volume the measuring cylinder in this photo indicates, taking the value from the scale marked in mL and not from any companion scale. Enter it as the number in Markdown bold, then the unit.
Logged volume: **21** mL
